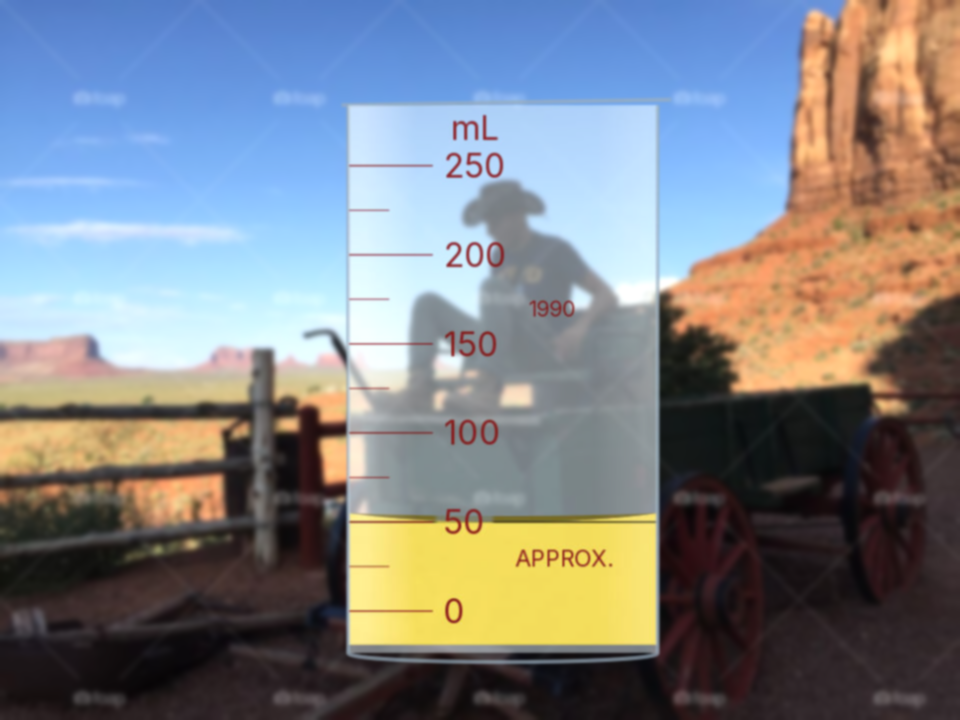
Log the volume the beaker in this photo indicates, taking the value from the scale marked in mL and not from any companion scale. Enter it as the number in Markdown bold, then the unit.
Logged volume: **50** mL
